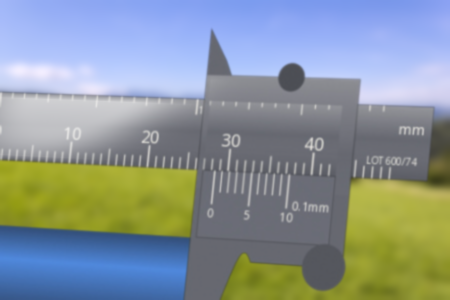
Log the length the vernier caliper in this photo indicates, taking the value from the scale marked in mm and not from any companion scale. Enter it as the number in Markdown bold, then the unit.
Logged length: **28.4** mm
